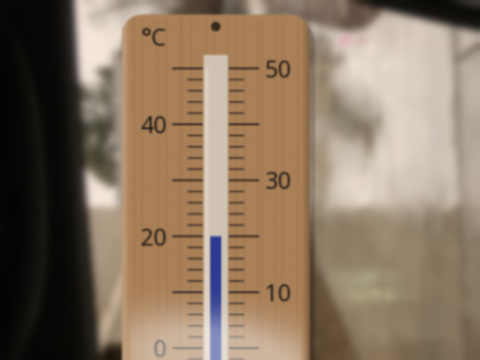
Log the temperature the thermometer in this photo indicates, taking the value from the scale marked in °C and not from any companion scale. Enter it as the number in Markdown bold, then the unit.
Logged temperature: **20** °C
